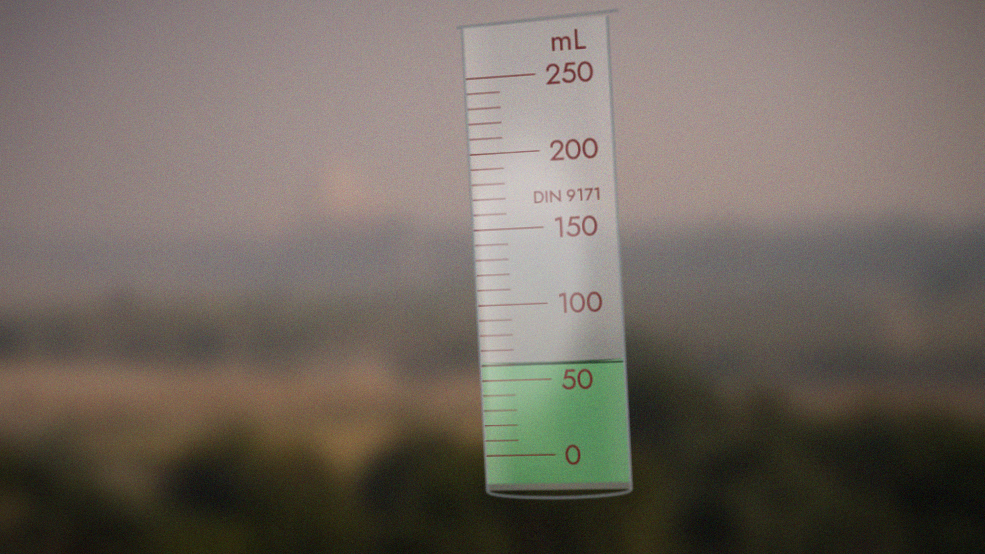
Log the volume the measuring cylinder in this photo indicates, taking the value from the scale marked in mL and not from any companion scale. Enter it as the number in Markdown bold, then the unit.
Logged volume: **60** mL
